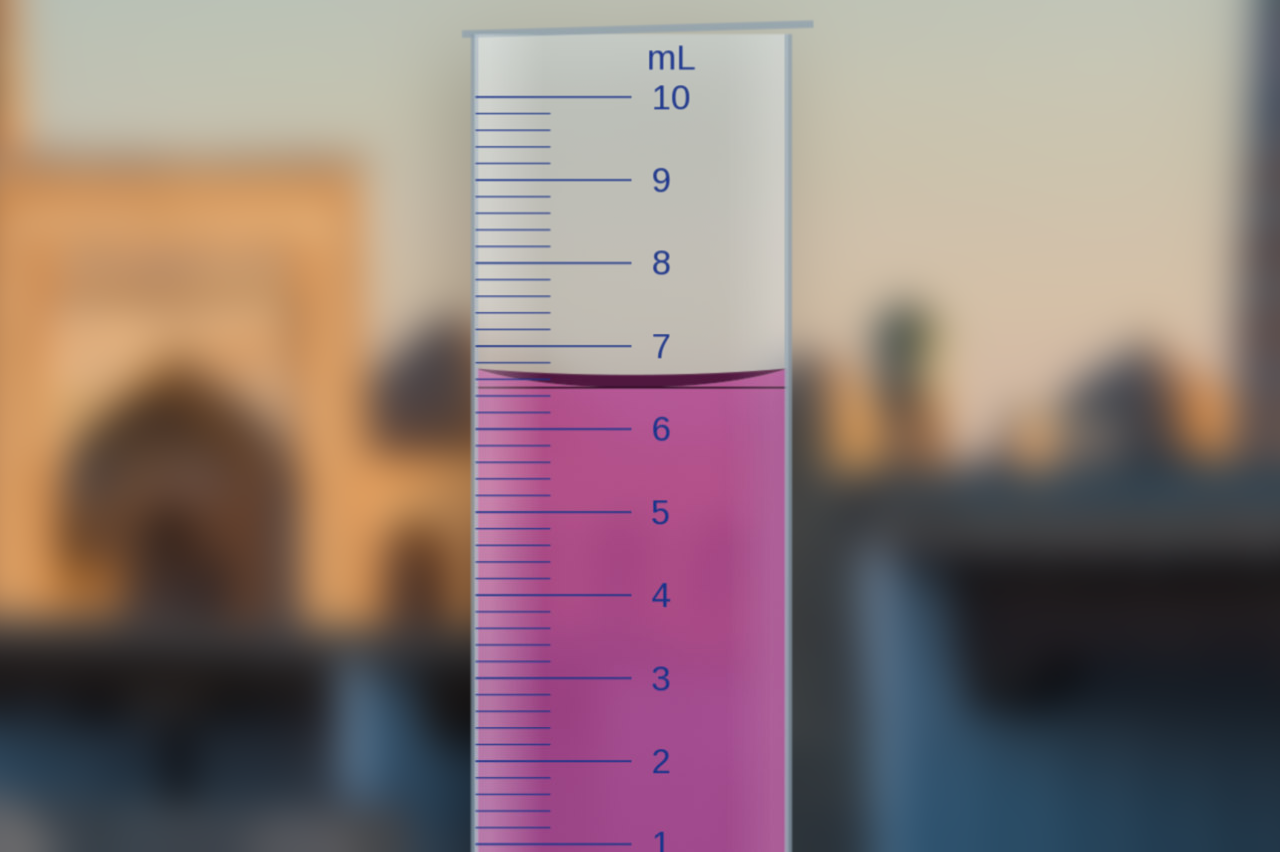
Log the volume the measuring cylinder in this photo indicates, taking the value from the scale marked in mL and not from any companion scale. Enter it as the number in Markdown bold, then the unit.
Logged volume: **6.5** mL
